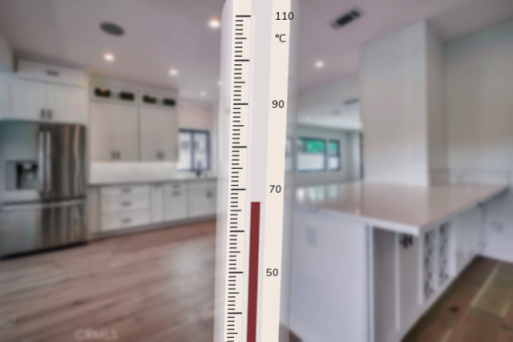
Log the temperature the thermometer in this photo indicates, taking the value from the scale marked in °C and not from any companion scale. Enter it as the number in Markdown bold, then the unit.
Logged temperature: **67** °C
